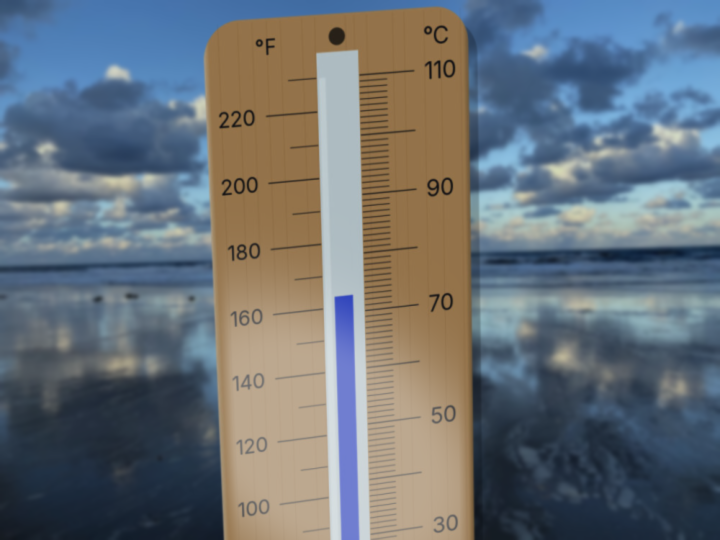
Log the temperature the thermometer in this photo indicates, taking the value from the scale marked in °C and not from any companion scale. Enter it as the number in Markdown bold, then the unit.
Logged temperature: **73** °C
